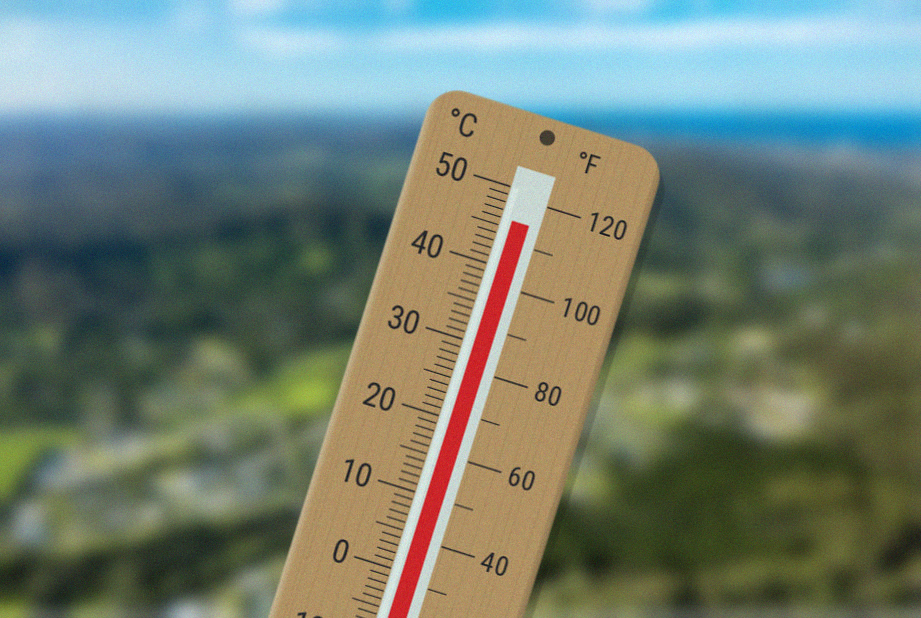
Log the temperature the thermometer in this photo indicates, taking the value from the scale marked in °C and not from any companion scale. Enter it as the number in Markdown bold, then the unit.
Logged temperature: **46** °C
